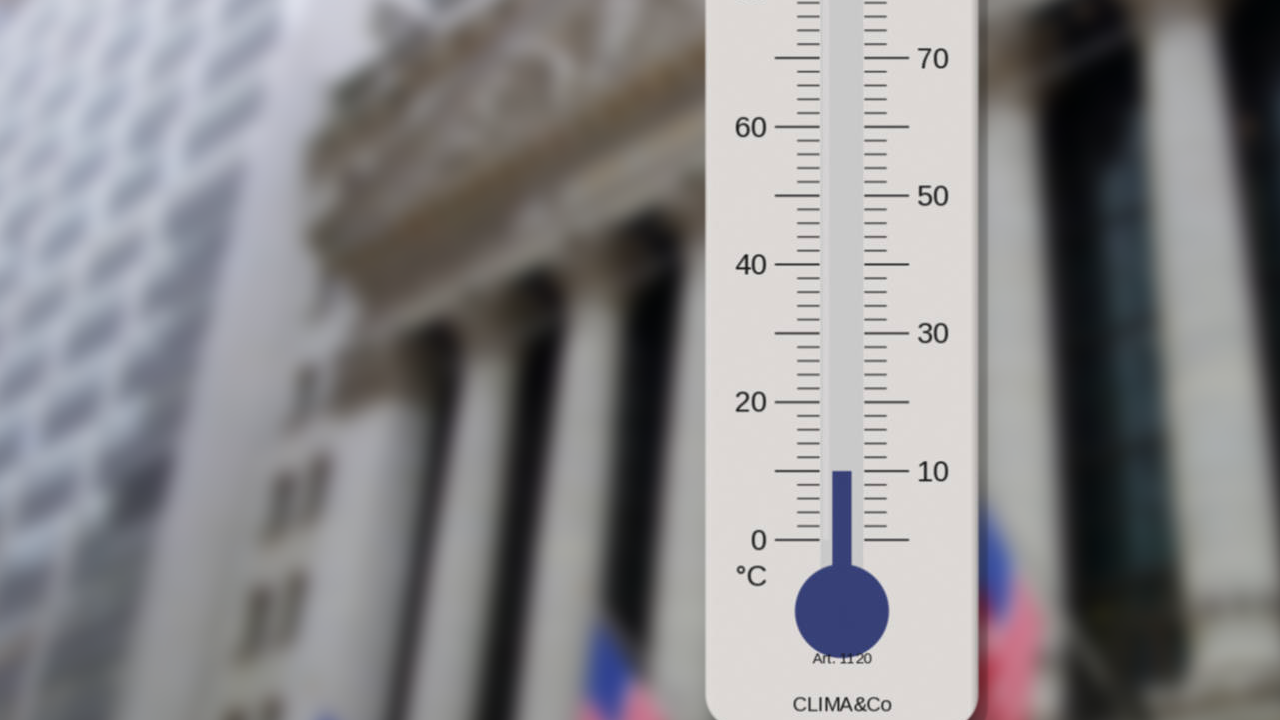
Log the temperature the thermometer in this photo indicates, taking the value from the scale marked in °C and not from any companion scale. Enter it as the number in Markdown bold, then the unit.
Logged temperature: **10** °C
